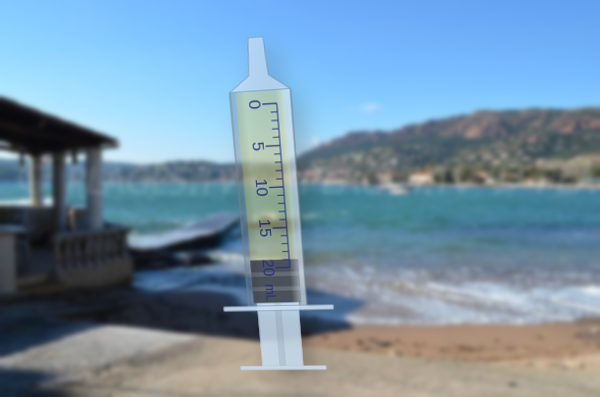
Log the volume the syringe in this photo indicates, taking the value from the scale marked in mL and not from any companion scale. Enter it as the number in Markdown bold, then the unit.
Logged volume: **19** mL
